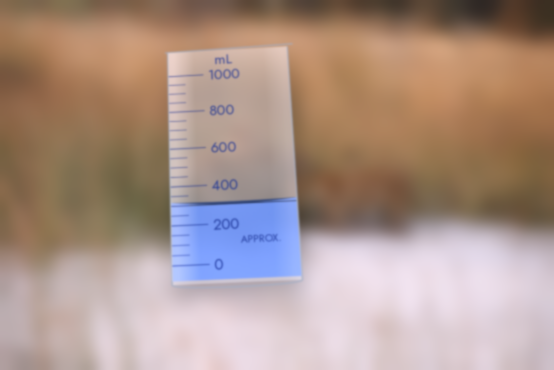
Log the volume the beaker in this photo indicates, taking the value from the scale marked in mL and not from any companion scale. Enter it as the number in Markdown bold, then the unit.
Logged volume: **300** mL
